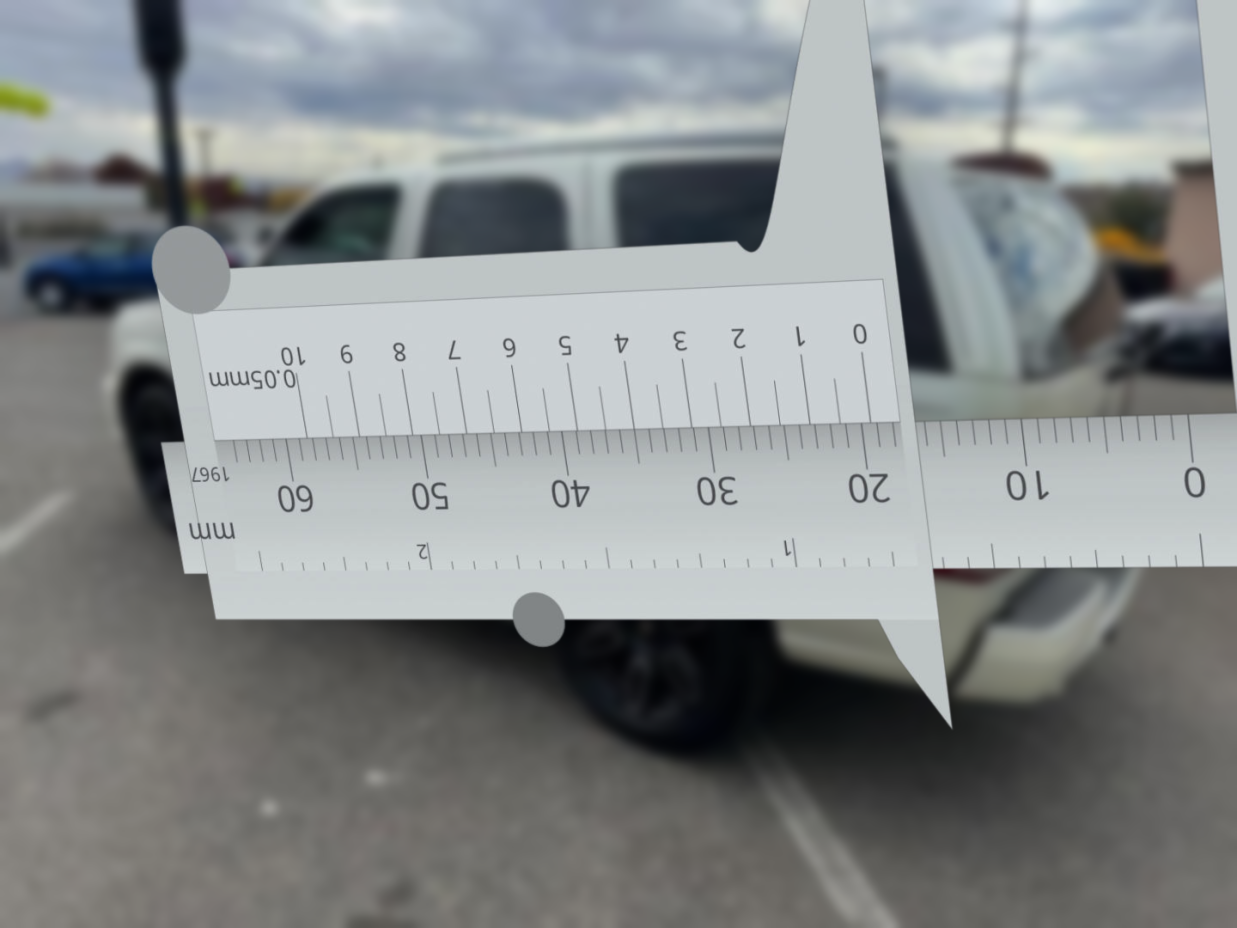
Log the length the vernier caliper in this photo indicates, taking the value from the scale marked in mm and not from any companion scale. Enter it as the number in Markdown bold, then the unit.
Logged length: **19.4** mm
